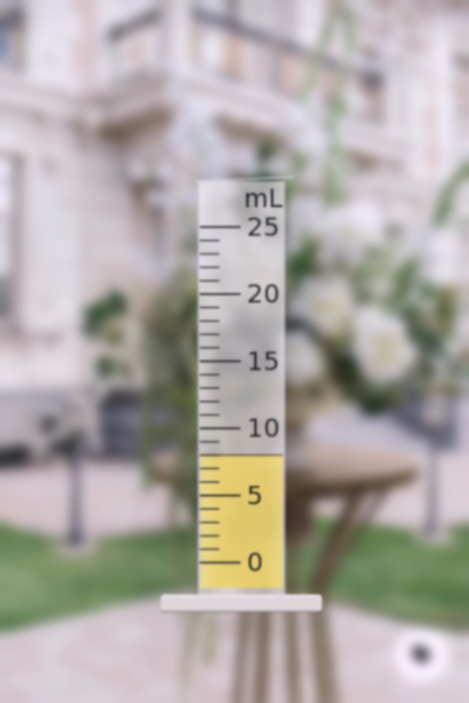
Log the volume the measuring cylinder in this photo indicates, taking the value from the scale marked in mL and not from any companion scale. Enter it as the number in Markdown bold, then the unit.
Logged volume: **8** mL
